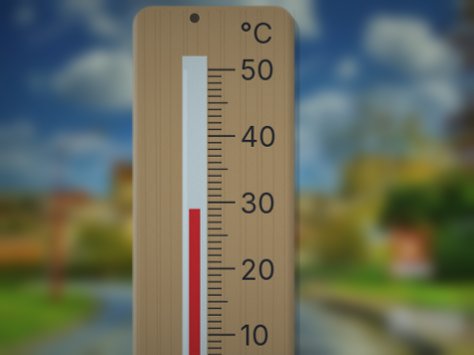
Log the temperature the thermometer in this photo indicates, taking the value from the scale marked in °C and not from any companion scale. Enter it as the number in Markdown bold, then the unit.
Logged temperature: **29** °C
